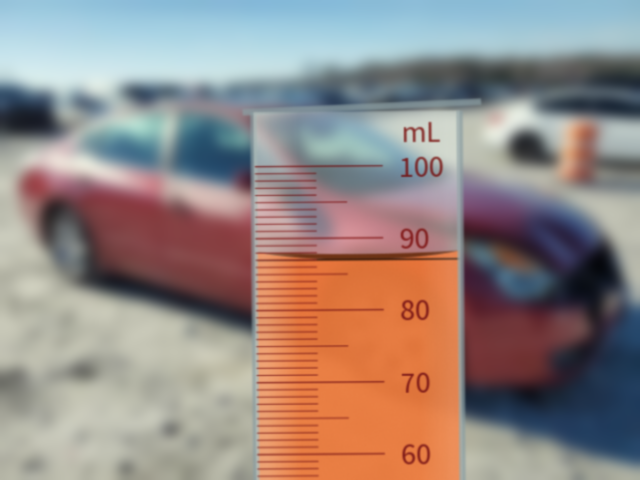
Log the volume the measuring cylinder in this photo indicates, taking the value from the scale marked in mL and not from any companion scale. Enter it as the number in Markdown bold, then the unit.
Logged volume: **87** mL
